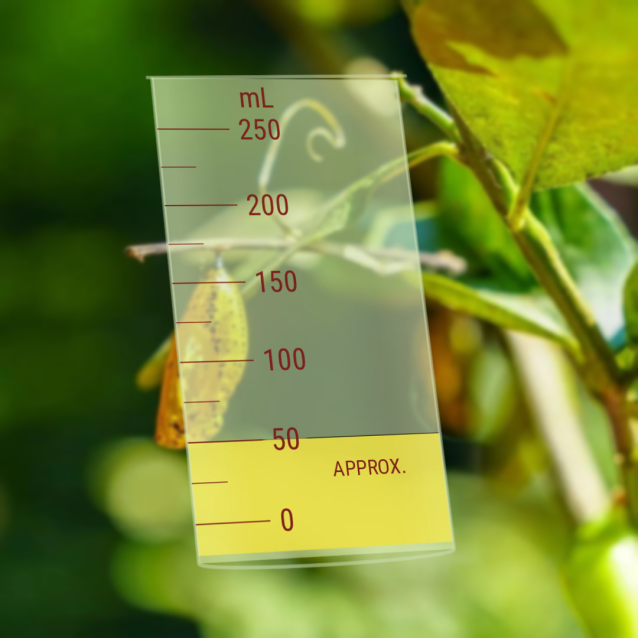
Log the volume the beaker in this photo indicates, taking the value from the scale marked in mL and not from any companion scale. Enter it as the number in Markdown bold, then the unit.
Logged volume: **50** mL
